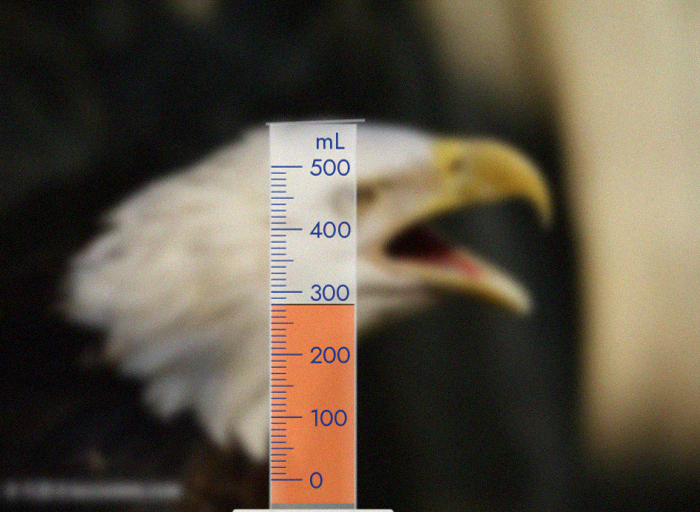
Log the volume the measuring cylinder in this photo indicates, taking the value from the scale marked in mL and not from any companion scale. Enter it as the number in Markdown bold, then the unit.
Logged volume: **280** mL
